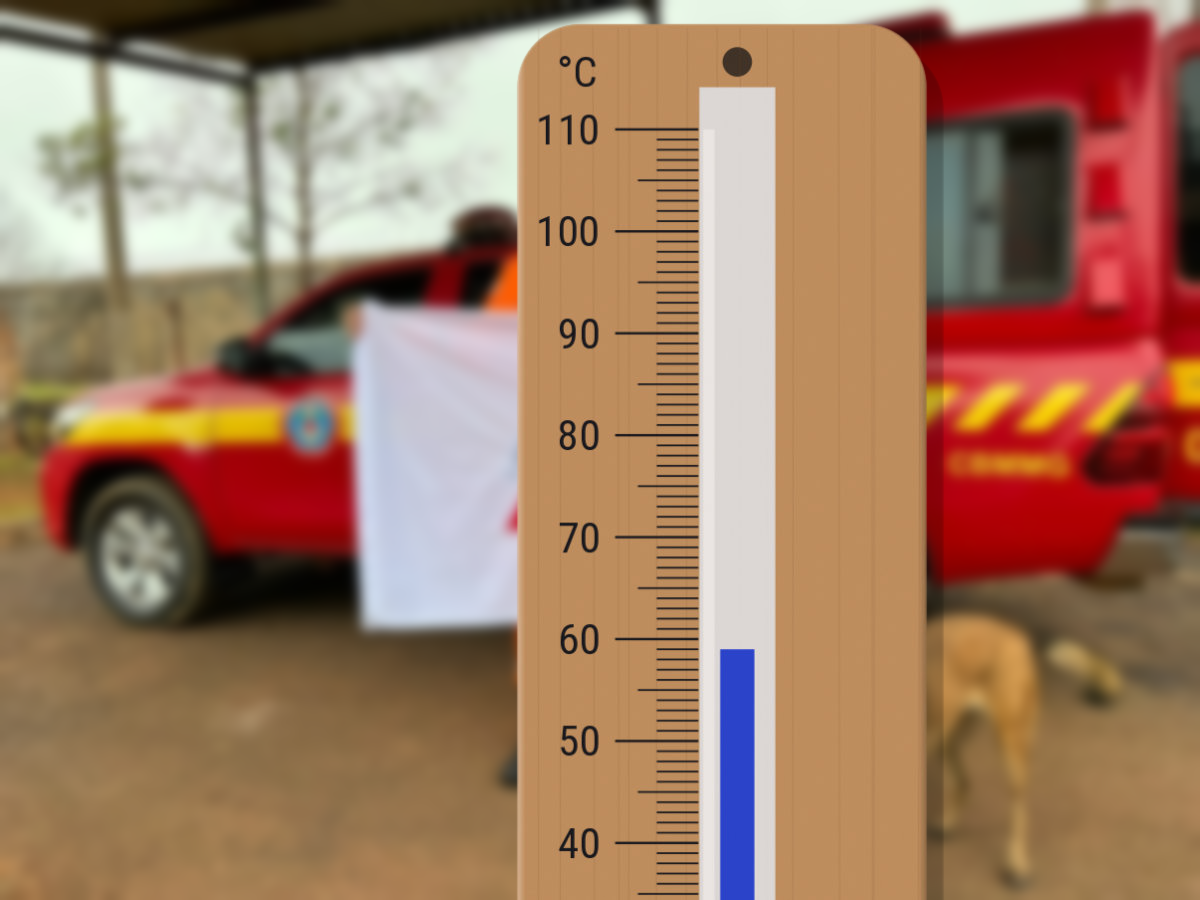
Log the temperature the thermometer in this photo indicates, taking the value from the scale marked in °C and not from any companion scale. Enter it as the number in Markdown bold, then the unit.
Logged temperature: **59** °C
